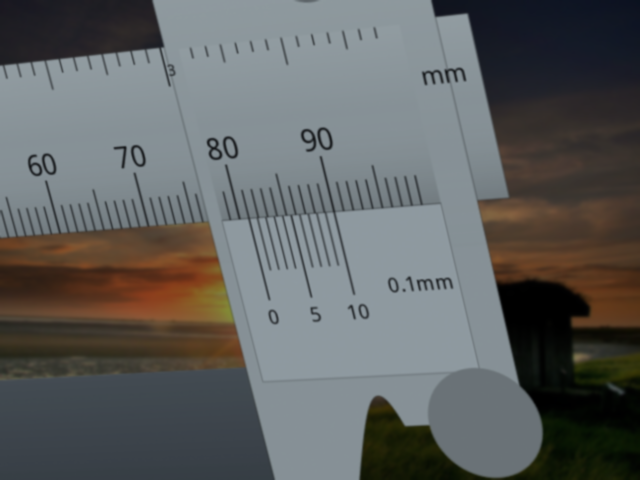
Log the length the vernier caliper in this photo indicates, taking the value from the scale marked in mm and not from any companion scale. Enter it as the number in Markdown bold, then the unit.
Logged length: **81.0** mm
